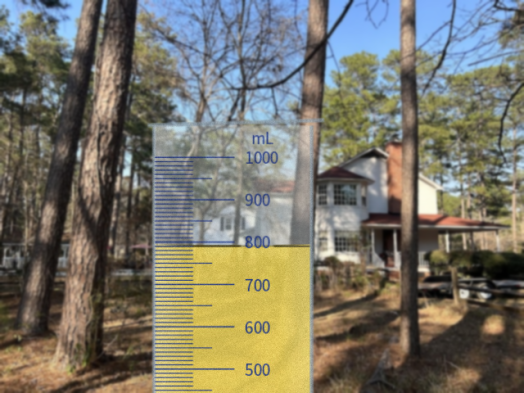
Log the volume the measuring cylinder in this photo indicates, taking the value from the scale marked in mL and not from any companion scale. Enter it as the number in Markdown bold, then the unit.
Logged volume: **790** mL
